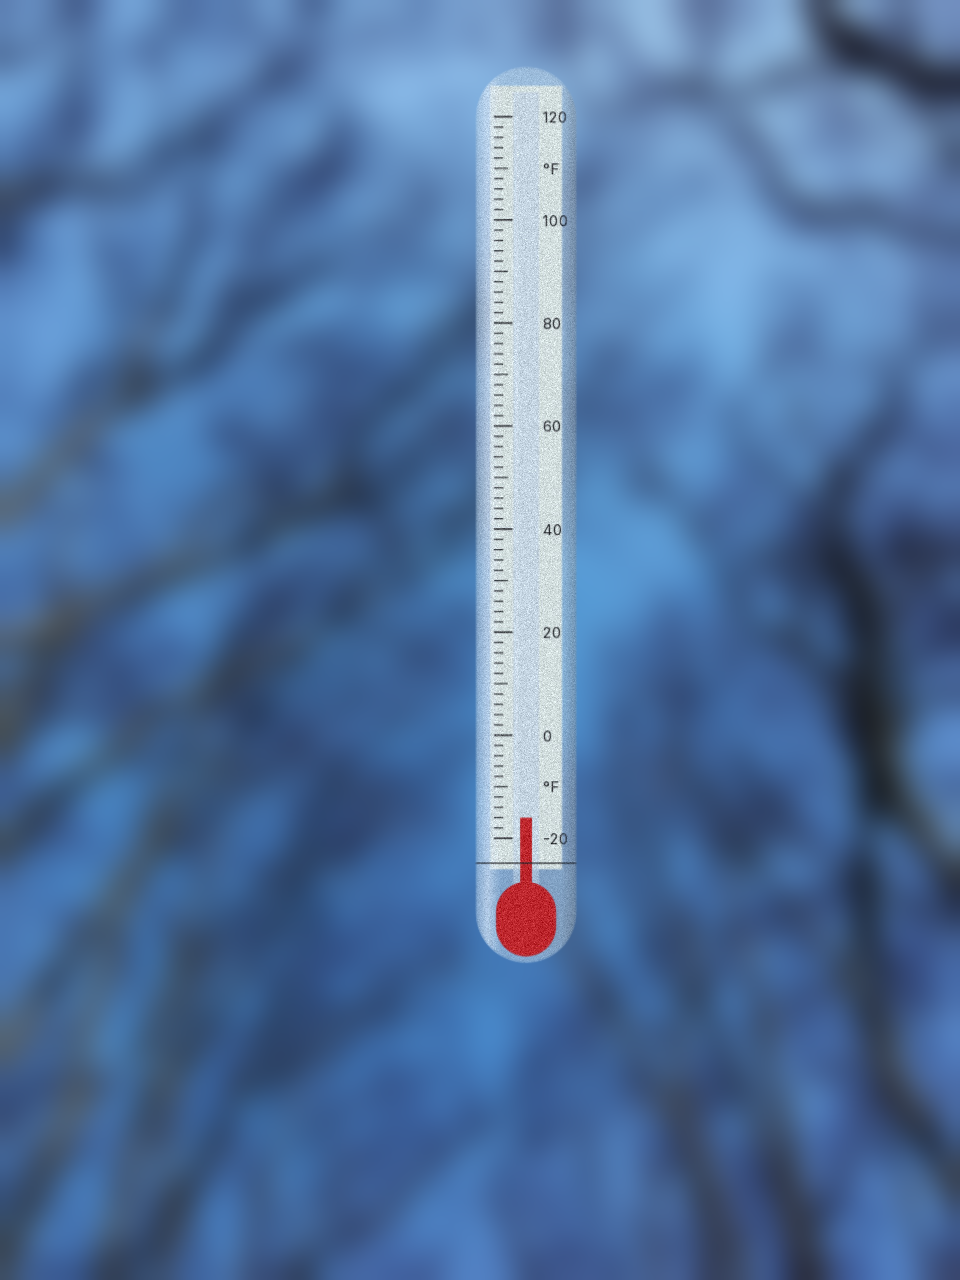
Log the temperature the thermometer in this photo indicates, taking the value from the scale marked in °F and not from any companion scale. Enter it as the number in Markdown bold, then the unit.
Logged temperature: **-16** °F
